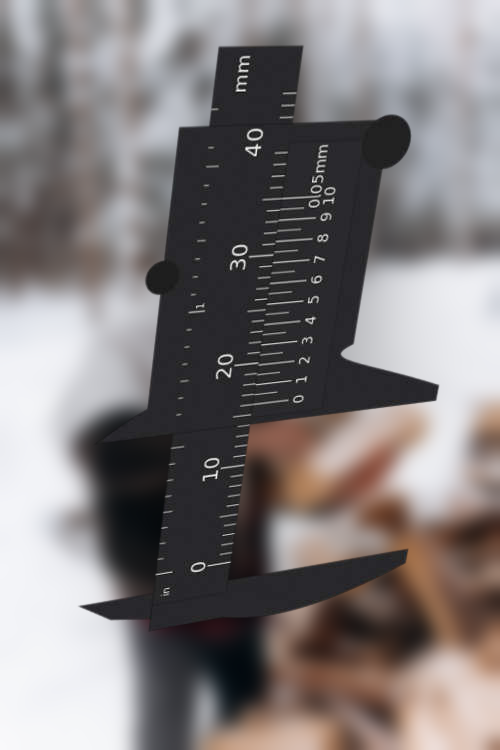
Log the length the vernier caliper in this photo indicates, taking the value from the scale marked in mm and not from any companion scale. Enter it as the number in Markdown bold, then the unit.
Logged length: **16.0** mm
